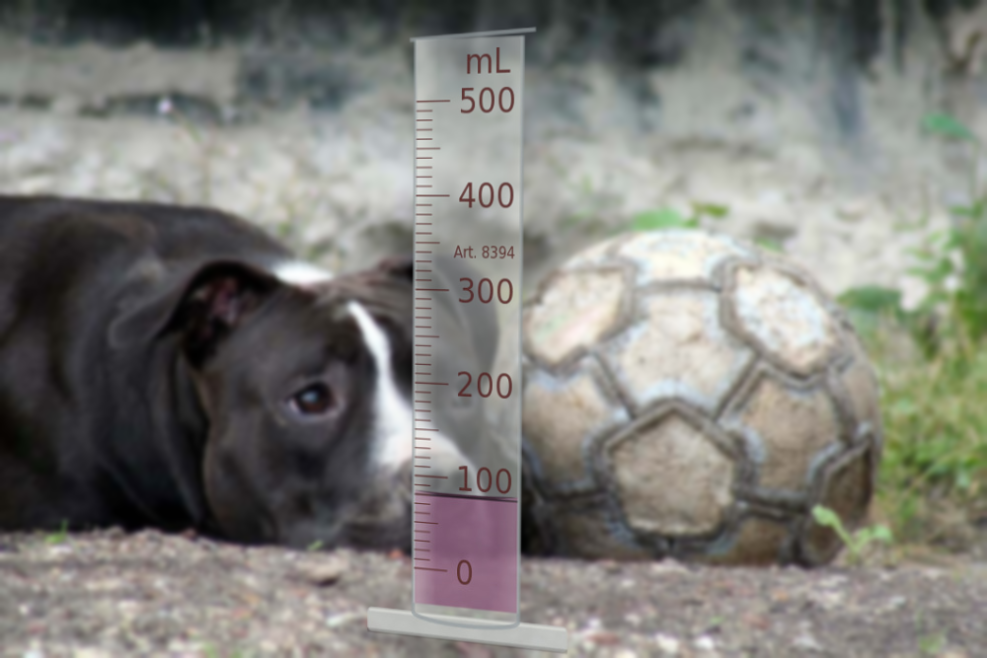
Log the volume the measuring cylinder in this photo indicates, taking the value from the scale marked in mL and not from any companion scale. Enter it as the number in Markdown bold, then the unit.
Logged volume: **80** mL
